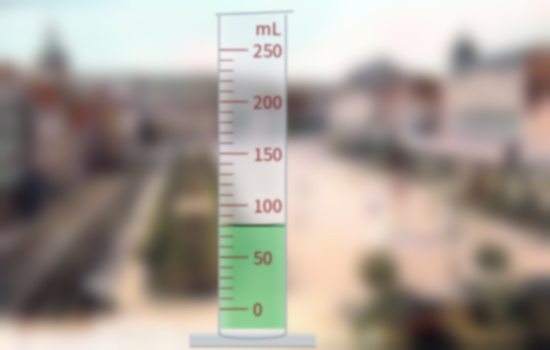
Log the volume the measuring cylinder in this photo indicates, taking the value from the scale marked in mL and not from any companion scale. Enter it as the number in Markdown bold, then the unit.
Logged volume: **80** mL
